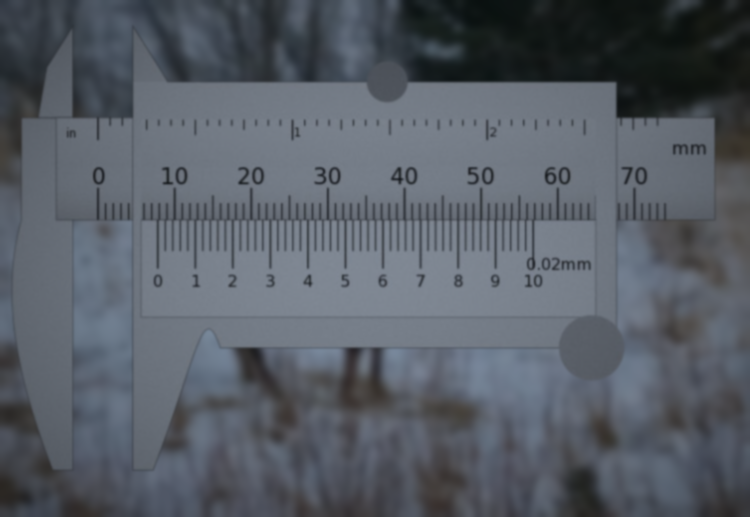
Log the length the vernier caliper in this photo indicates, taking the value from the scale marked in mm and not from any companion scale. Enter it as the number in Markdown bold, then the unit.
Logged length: **7.8** mm
